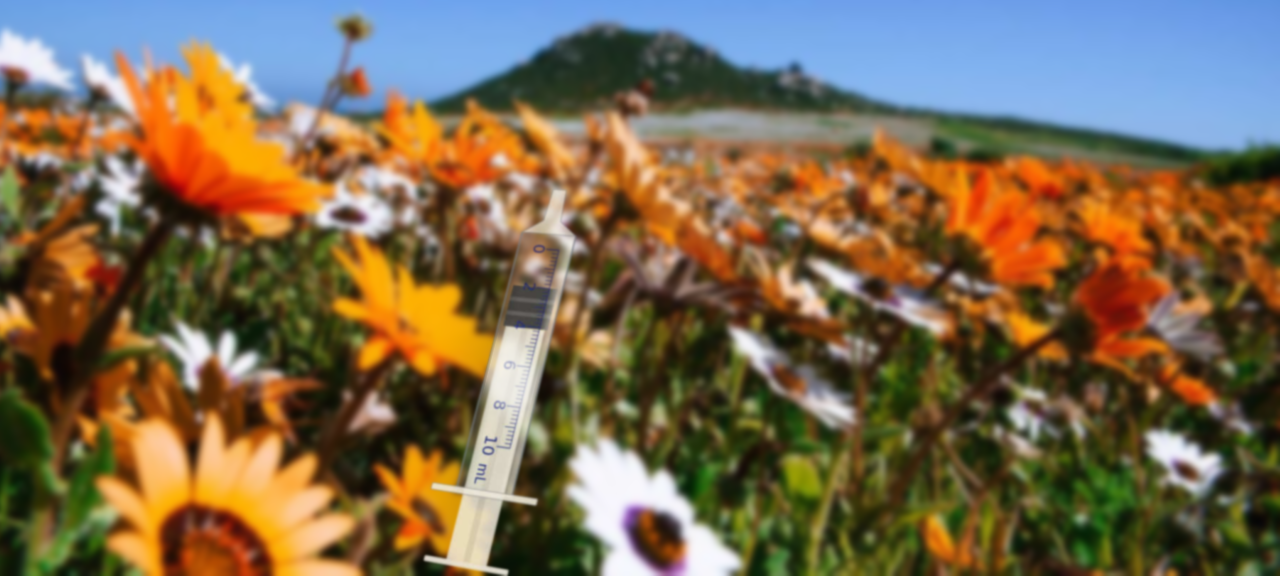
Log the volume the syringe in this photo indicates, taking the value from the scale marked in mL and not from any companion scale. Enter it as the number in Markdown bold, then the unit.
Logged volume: **2** mL
